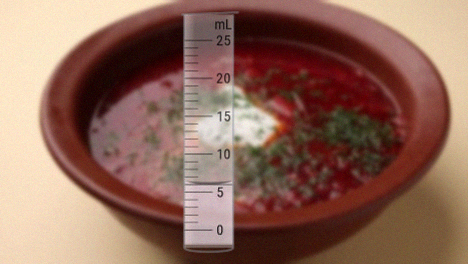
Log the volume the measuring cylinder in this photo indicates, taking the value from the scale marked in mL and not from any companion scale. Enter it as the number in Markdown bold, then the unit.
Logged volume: **6** mL
